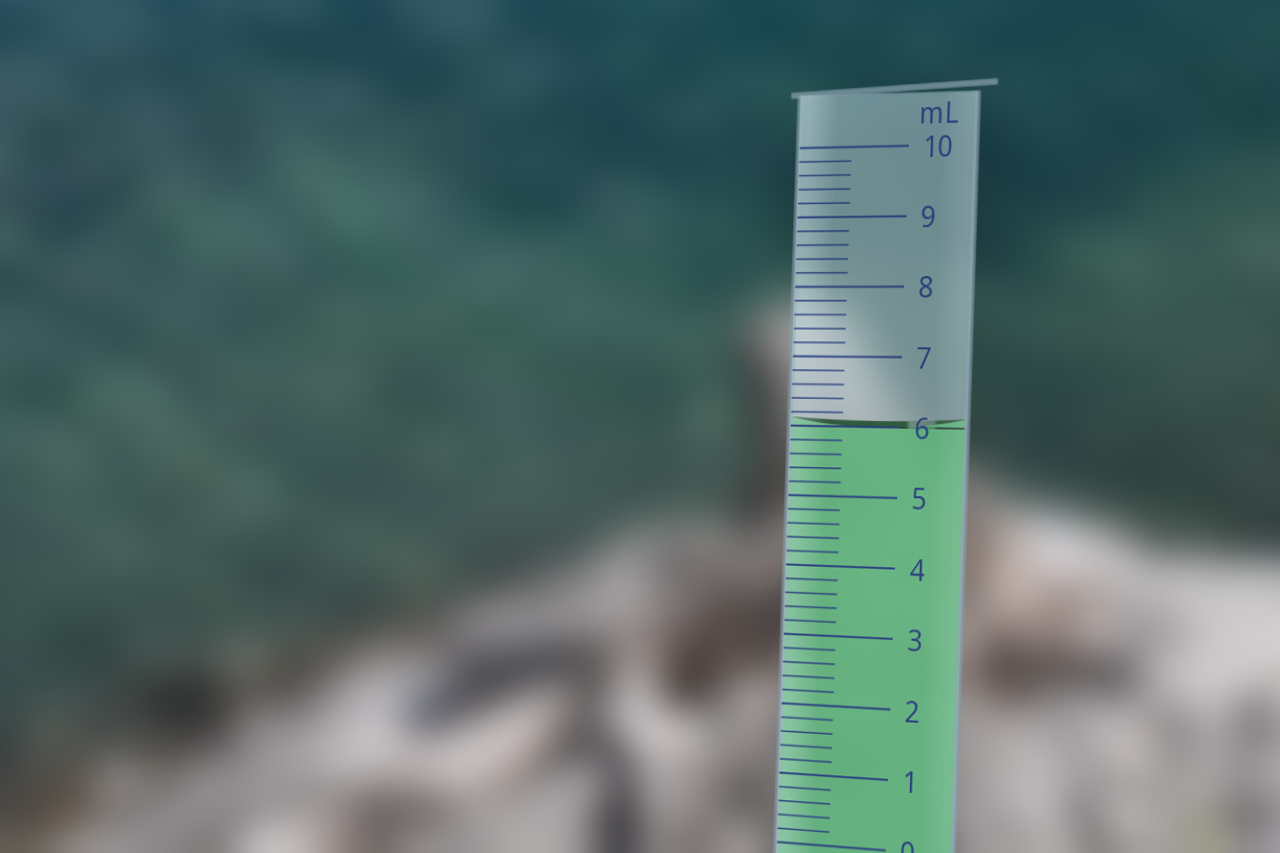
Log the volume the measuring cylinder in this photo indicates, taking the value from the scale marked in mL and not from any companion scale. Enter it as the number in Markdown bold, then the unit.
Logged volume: **6** mL
